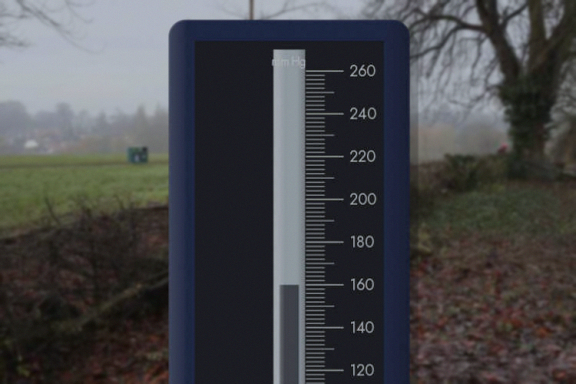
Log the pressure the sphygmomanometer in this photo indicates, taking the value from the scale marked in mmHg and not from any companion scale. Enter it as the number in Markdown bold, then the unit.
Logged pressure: **160** mmHg
